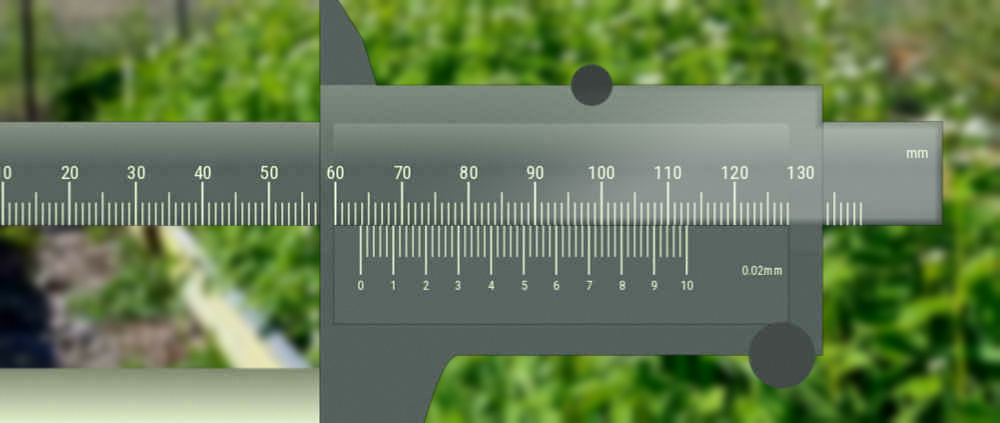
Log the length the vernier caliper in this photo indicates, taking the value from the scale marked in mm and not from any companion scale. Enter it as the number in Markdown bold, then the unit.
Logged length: **63.8** mm
